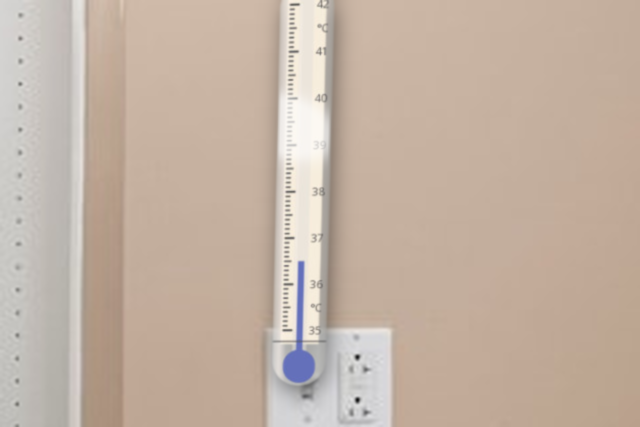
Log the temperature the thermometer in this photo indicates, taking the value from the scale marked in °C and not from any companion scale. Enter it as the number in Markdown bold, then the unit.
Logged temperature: **36.5** °C
